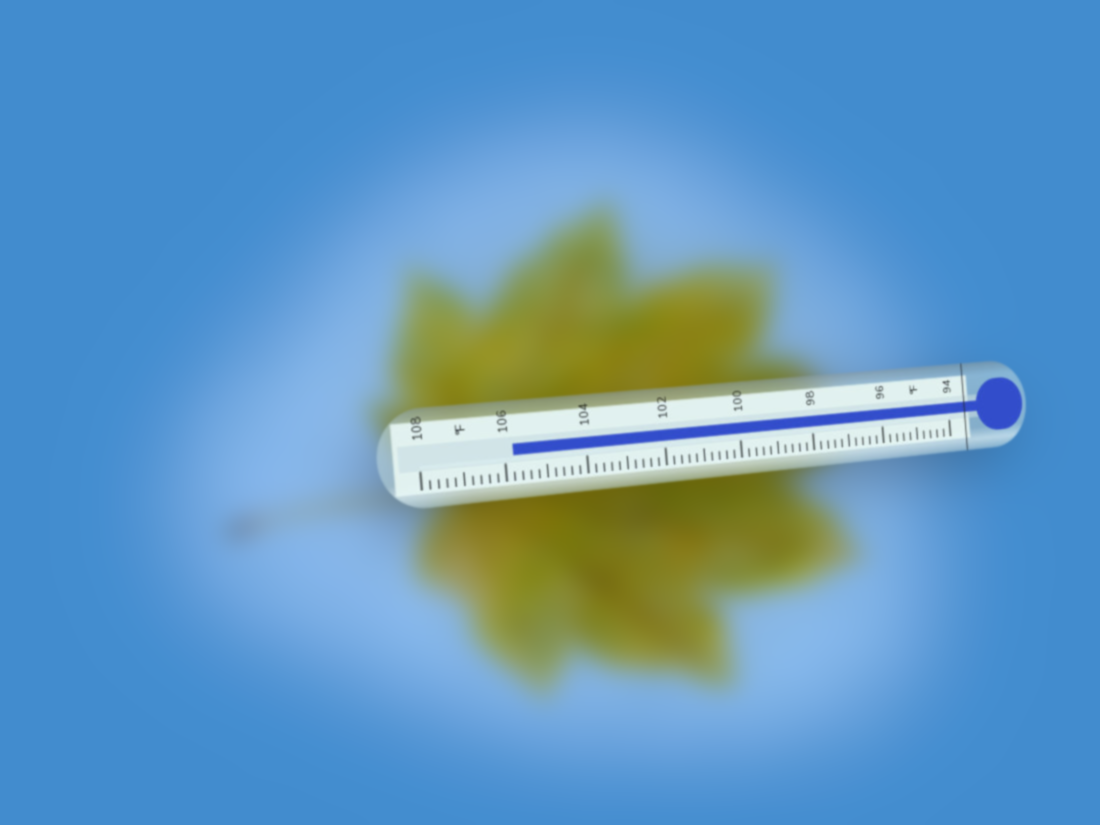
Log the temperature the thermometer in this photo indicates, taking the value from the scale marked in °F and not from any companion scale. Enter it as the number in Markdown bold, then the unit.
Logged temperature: **105.8** °F
